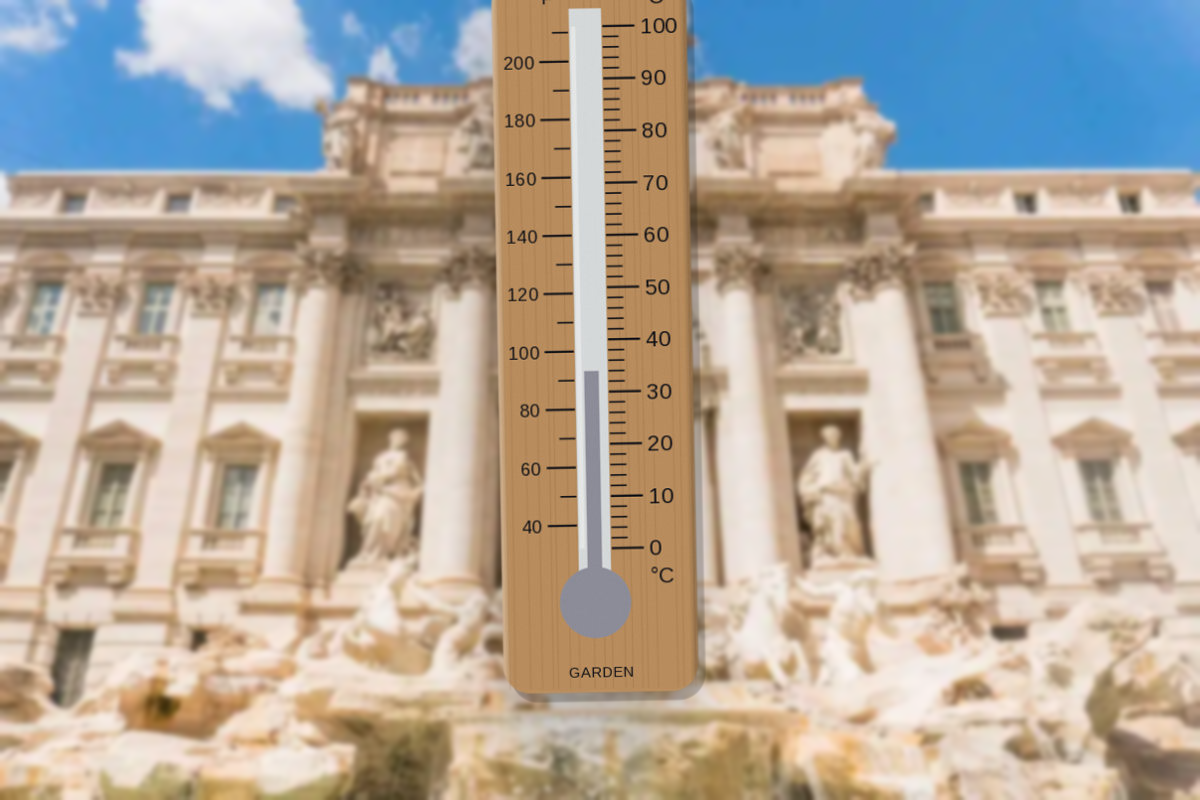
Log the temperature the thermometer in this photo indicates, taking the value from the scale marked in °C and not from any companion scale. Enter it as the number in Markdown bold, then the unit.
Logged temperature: **34** °C
